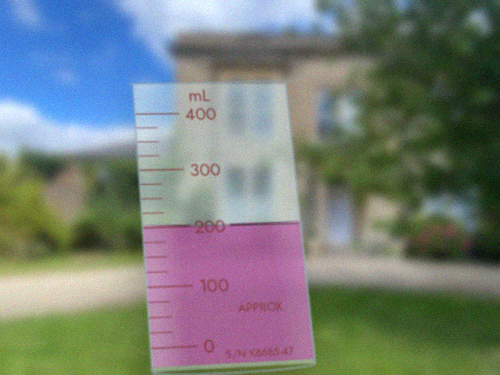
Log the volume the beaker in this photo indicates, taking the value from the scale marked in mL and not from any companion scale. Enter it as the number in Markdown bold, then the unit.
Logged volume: **200** mL
